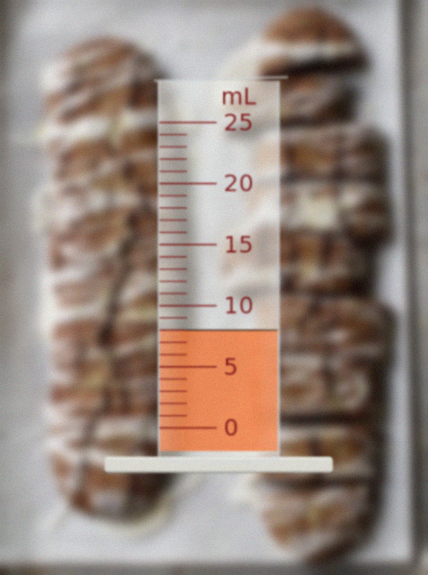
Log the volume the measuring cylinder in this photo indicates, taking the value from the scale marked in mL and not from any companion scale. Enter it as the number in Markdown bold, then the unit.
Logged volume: **8** mL
